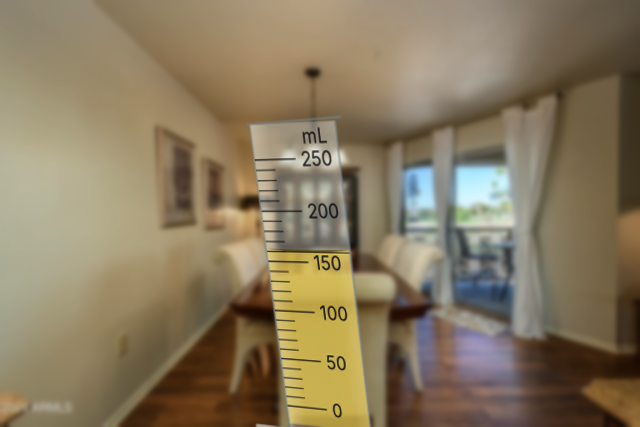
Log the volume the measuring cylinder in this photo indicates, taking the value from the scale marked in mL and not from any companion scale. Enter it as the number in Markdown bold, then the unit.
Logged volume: **160** mL
